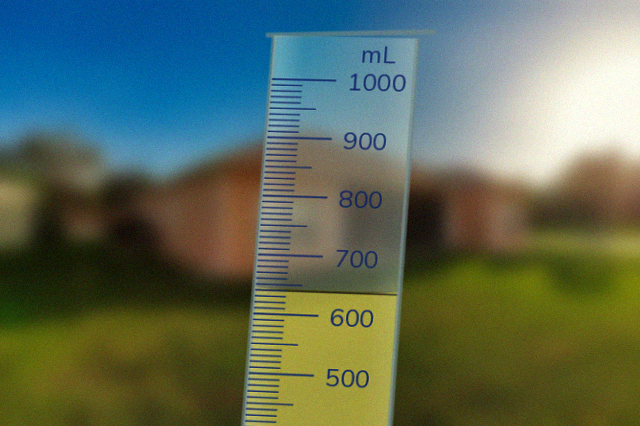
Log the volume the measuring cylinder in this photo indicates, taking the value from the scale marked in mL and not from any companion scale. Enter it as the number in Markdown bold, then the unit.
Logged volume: **640** mL
